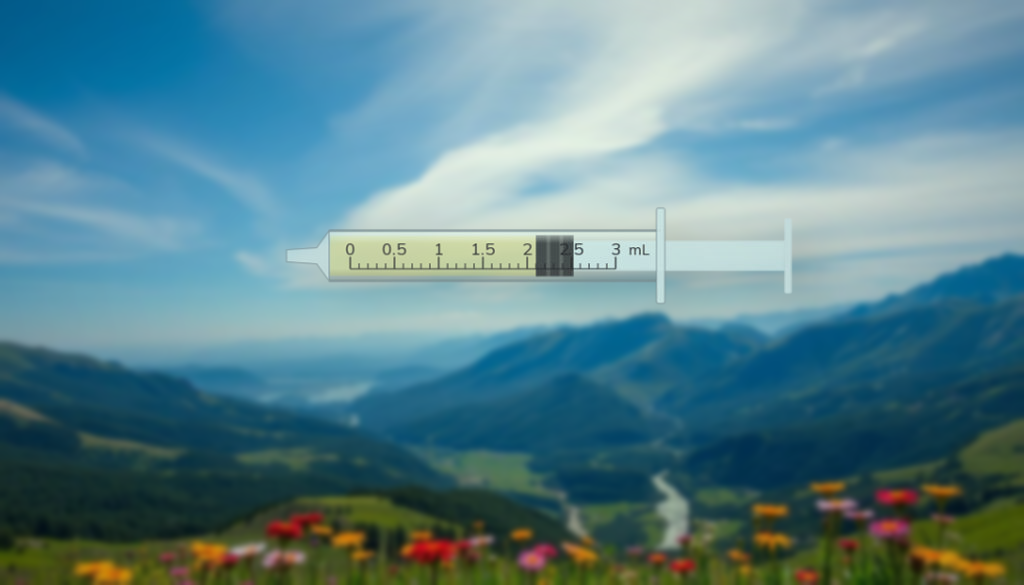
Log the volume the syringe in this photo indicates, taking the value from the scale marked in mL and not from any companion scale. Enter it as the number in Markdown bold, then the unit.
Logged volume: **2.1** mL
